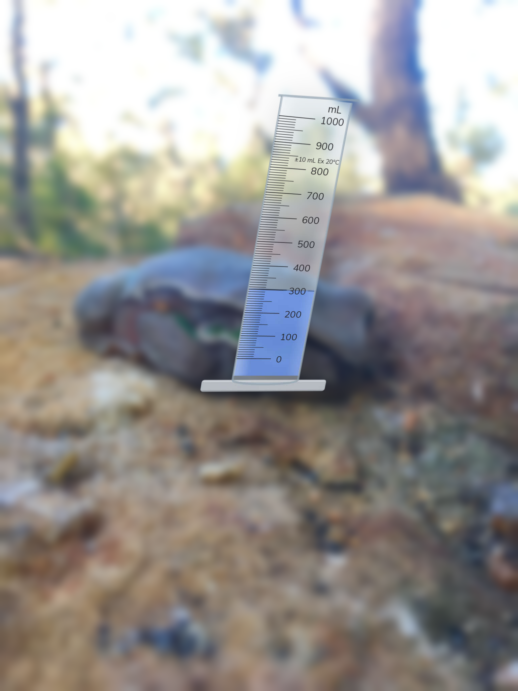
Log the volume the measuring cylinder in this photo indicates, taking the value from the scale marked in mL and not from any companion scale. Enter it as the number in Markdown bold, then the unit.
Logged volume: **300** mL
